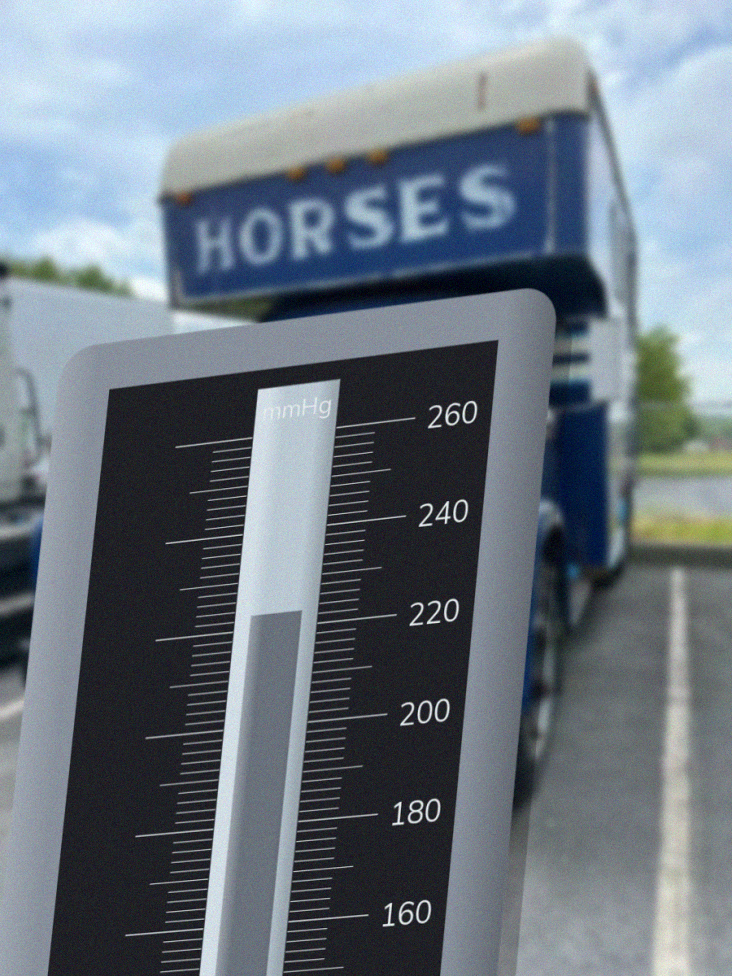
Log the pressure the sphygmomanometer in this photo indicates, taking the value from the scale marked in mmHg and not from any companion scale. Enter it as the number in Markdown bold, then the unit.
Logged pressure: **223** mmHg
